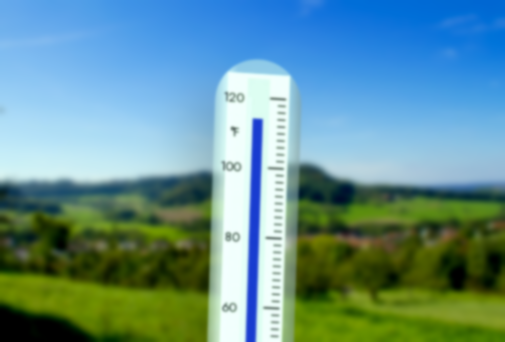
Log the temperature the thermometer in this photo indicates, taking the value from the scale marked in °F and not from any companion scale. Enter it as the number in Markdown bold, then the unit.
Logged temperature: **114** °F
